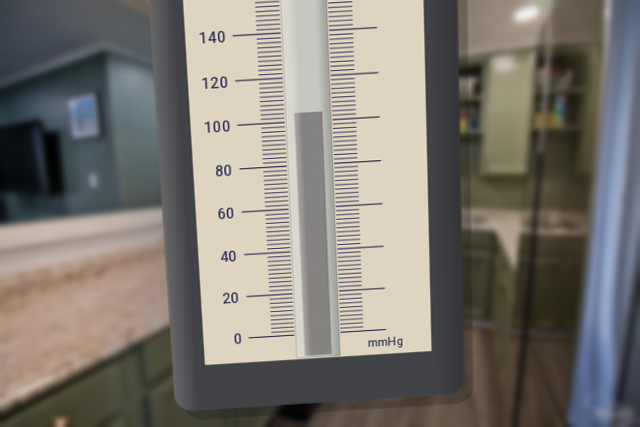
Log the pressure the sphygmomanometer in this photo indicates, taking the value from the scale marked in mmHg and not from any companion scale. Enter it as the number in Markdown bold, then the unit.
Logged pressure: **104** mmHg
